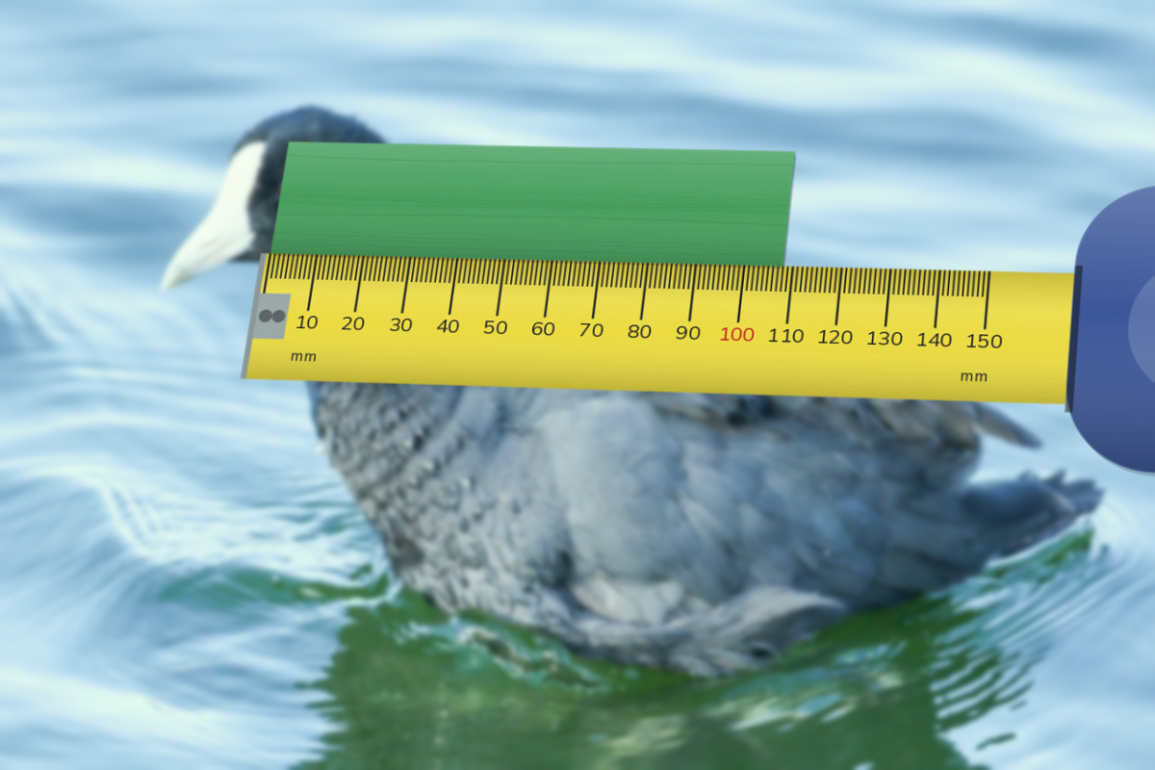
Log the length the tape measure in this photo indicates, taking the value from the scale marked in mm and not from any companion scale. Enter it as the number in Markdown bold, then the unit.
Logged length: **108** mm
